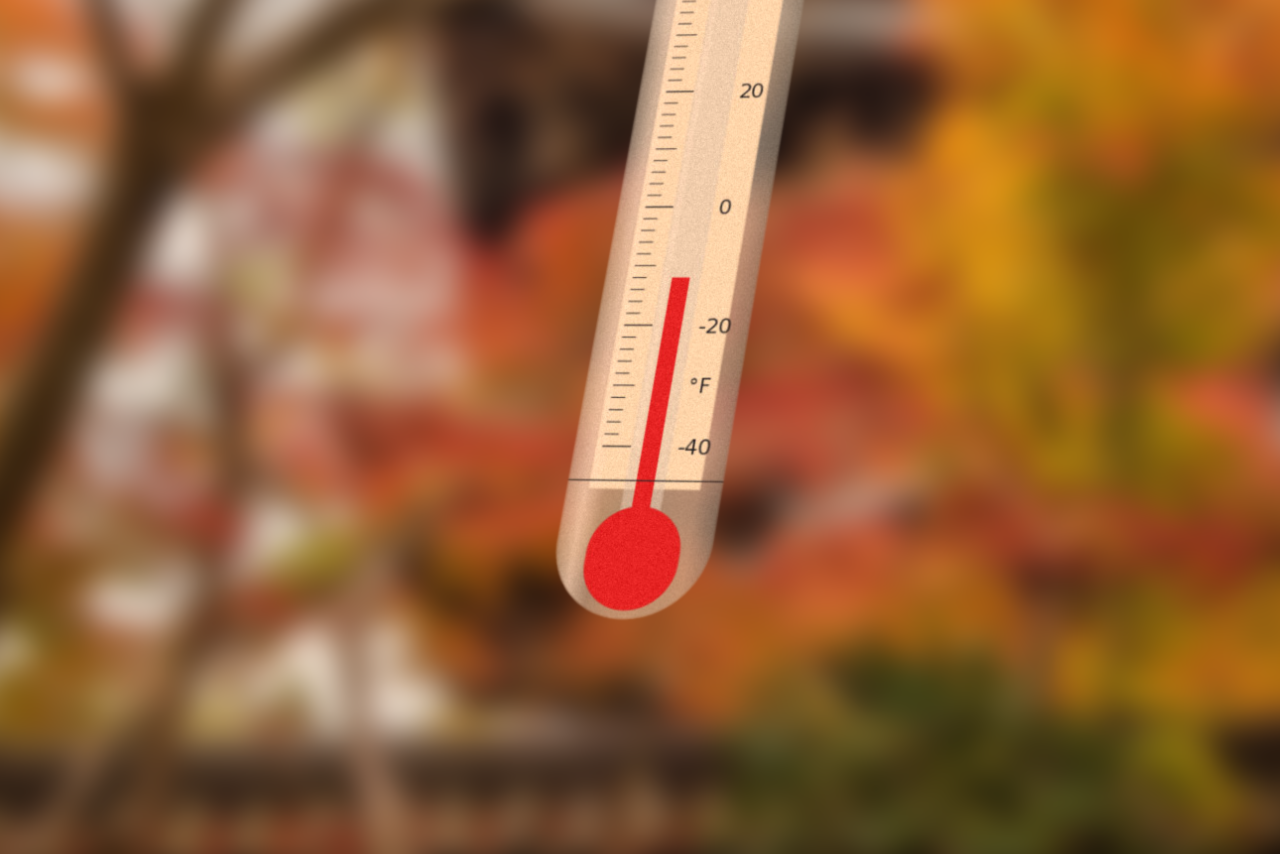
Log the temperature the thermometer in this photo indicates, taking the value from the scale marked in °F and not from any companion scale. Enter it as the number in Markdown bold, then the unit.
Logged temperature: **-12** °F
